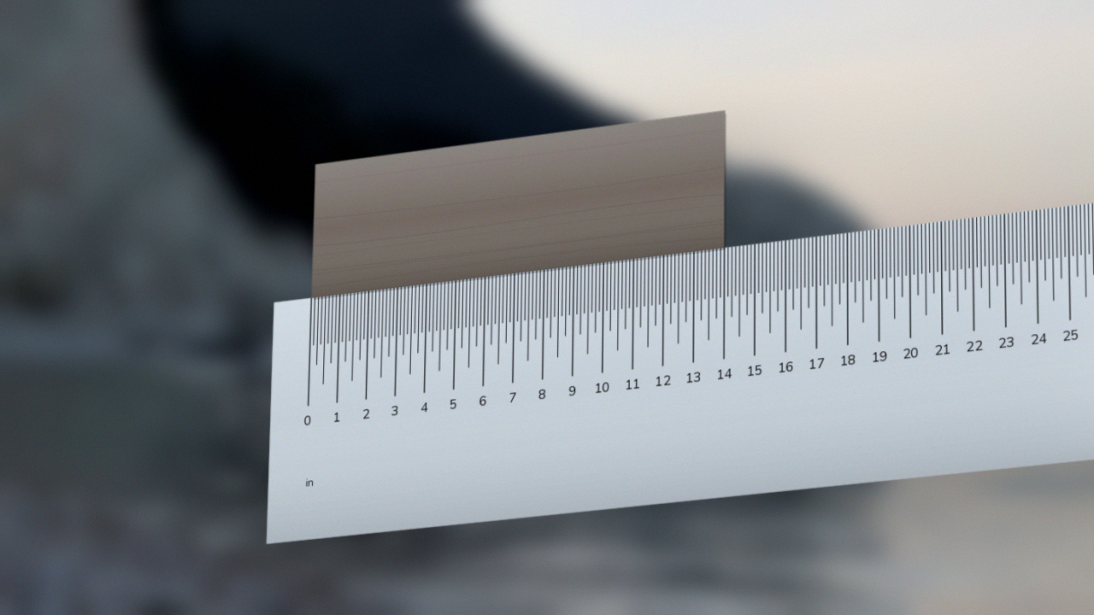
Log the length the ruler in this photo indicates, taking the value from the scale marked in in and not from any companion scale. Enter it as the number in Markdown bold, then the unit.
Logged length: **14** in
